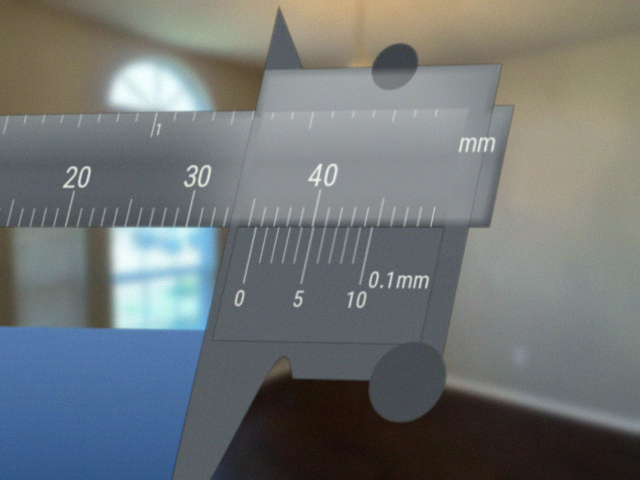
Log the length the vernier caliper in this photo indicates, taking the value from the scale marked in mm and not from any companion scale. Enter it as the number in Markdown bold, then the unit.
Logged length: **35.6** mm
